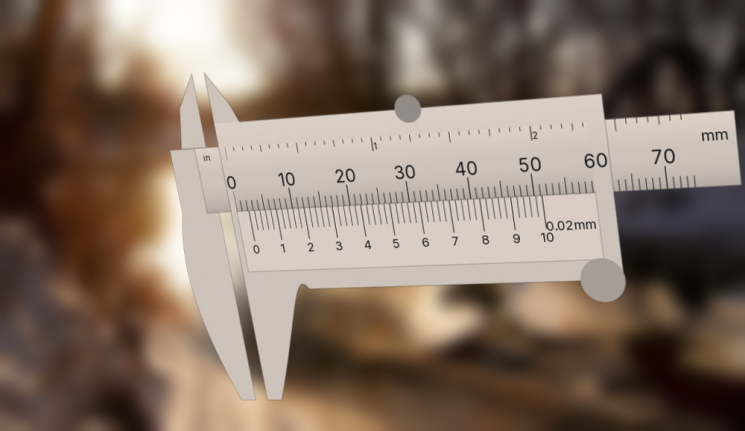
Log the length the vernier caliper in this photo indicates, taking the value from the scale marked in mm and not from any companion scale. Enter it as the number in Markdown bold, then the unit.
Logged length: **2.2** mm
